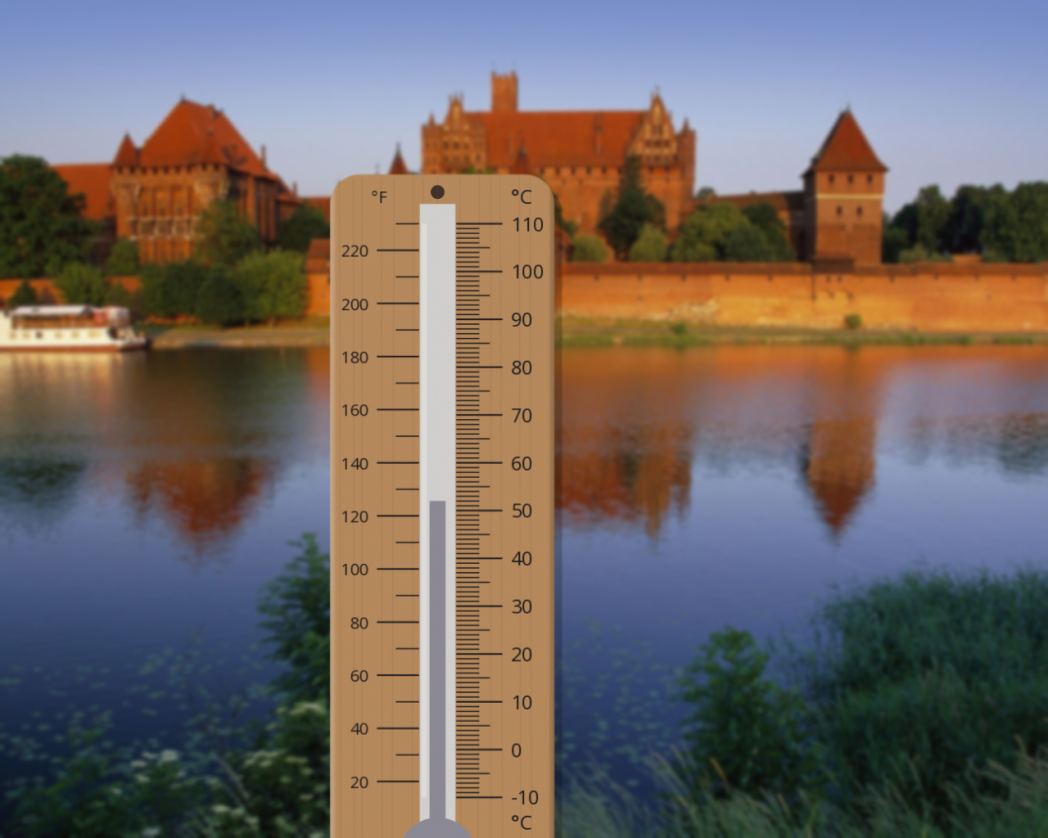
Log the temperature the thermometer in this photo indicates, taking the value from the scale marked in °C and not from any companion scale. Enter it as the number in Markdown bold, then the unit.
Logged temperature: **52** °C
